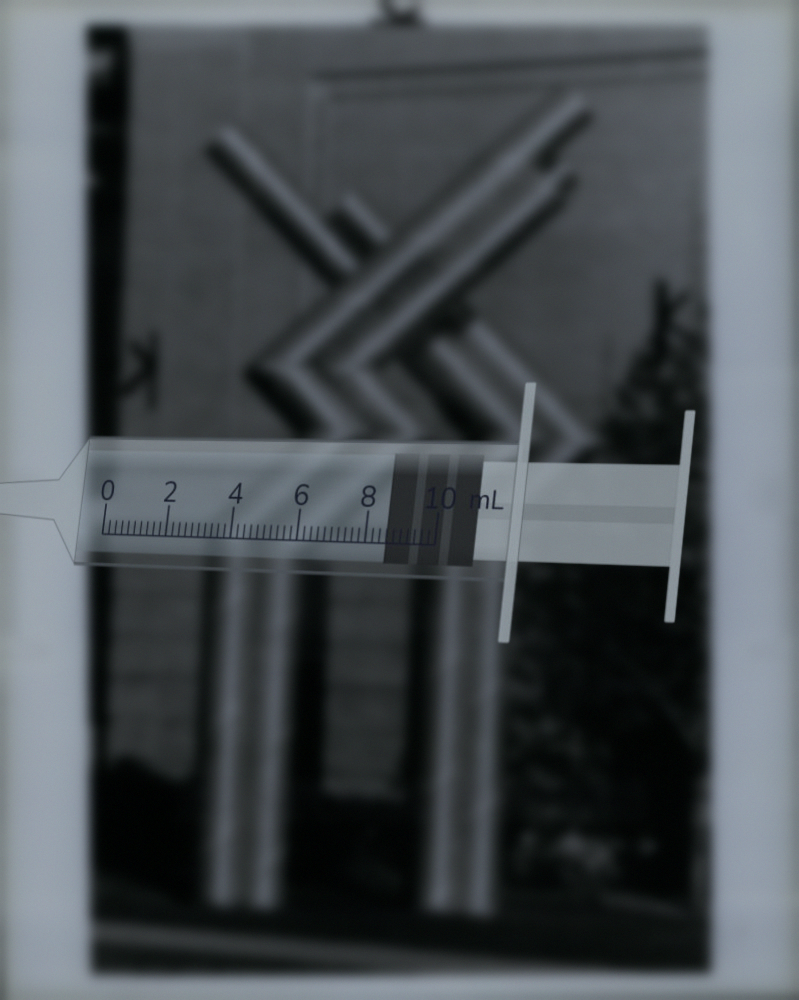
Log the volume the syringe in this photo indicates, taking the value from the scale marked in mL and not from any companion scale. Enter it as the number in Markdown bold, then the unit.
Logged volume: **8.6** mL
